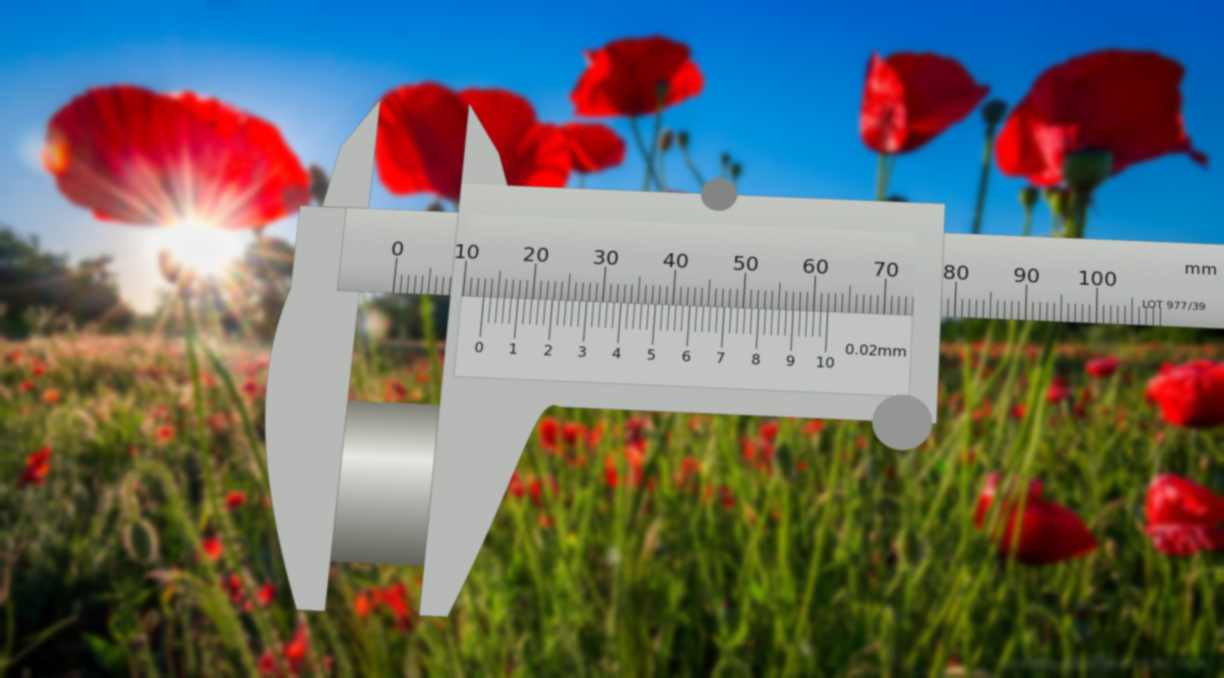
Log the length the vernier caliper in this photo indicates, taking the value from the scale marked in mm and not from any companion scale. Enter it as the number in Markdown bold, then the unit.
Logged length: **13.0** mm
